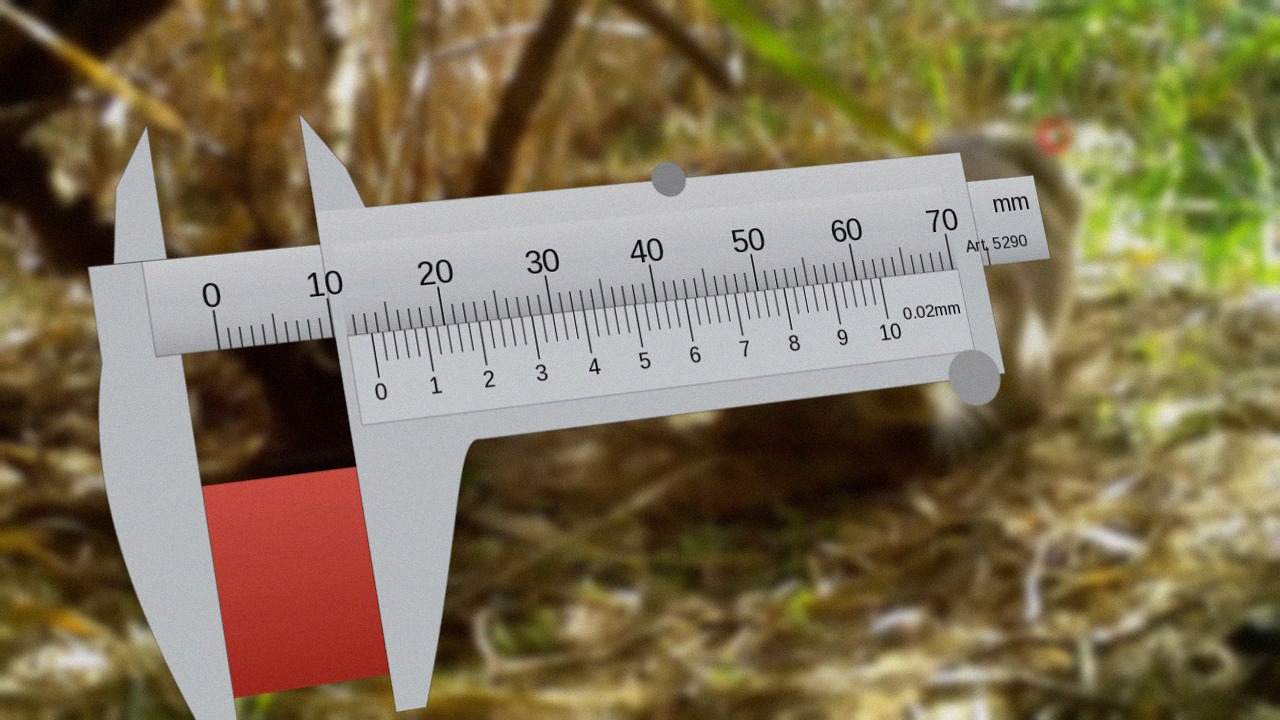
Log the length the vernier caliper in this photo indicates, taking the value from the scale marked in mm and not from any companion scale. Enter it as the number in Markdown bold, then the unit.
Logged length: **13.4** mm
